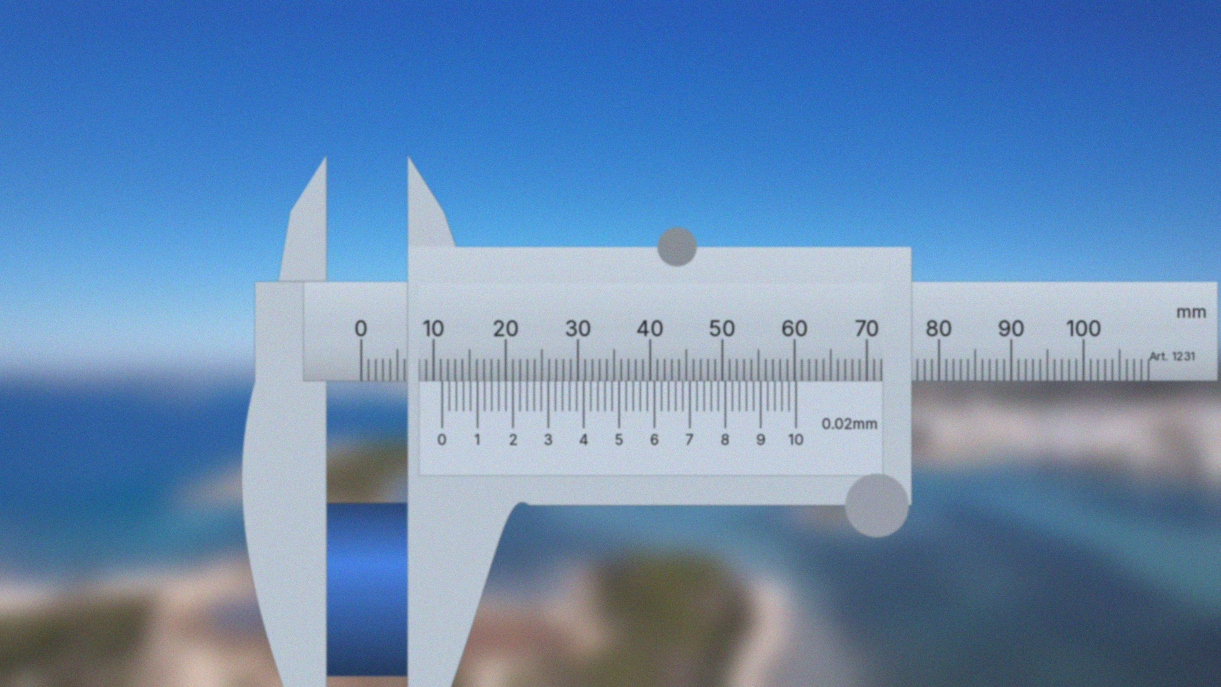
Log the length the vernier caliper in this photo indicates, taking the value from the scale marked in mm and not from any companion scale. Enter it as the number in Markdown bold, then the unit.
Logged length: **11.2** mm
